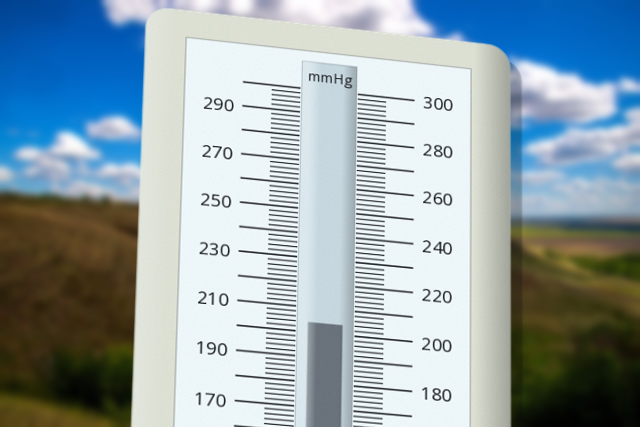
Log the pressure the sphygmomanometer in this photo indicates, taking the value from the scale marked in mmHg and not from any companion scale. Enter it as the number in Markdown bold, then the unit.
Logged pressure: **204** mmHg
